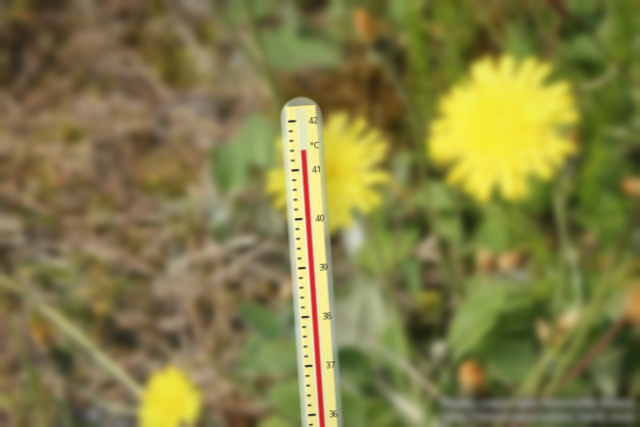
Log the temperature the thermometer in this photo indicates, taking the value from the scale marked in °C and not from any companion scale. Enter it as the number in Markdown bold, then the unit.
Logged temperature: **41.4** °C
